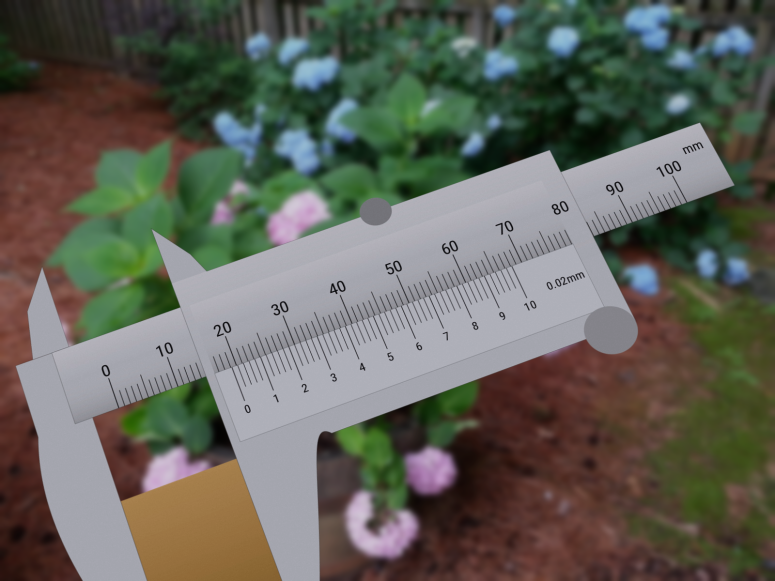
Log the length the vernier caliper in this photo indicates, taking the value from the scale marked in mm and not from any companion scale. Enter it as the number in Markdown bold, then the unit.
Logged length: **19.2** mm
